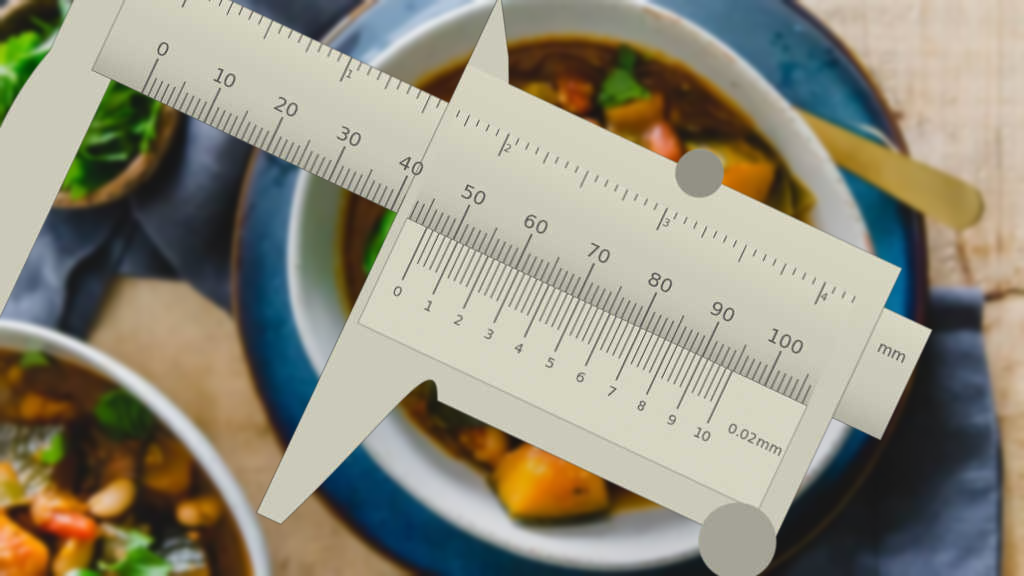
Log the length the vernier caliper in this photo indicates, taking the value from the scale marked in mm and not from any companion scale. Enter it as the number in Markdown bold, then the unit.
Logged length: **45.8** mm
